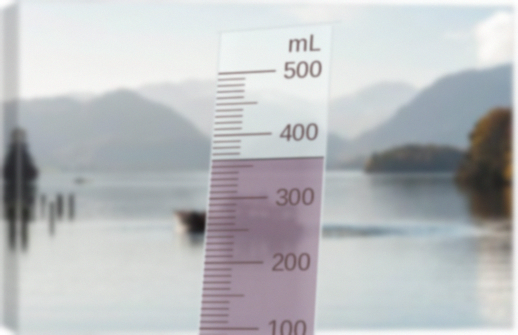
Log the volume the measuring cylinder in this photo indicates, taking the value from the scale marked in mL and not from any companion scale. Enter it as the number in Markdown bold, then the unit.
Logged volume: **360** mL
